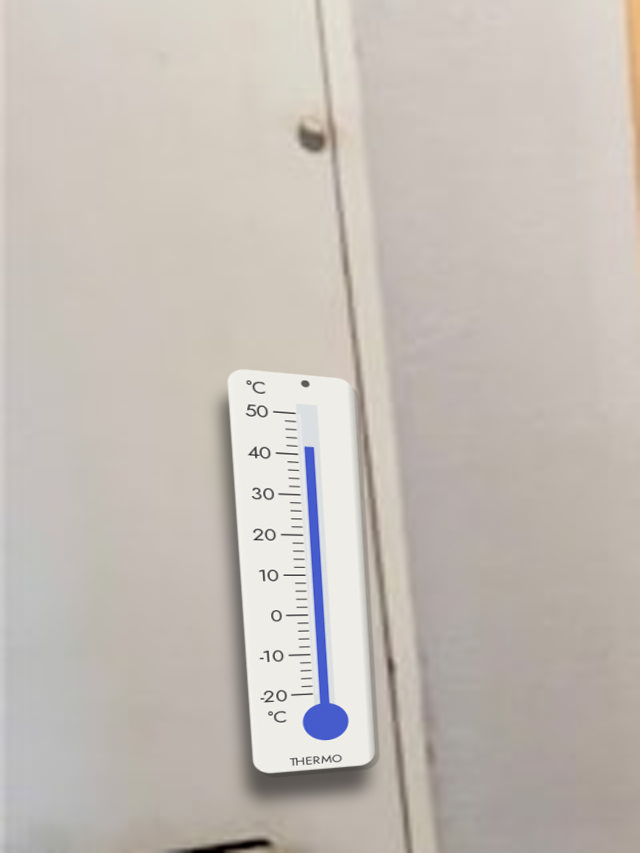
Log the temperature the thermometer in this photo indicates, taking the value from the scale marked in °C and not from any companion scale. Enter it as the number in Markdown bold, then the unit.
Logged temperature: **42** °C
